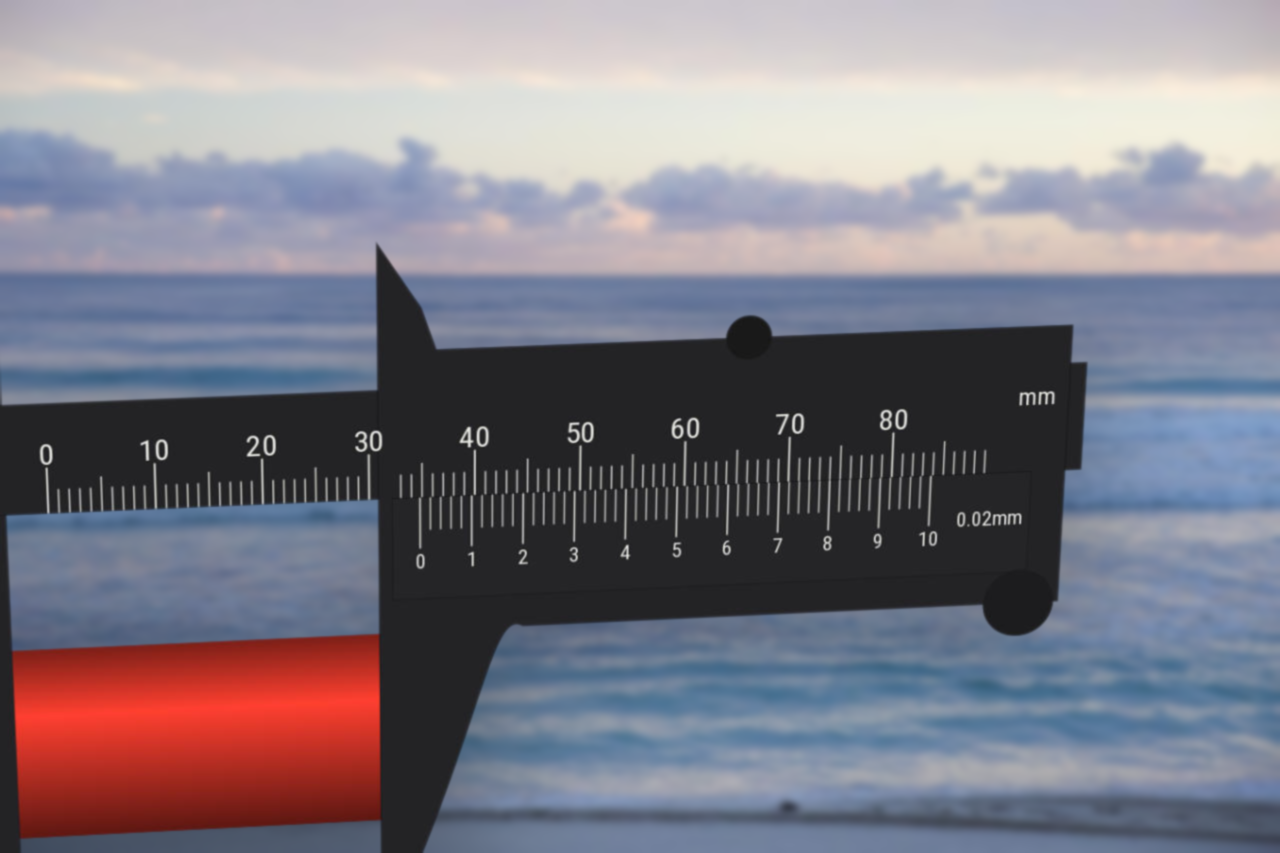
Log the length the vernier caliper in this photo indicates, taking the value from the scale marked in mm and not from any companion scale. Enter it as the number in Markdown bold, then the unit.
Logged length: **34.8** mm
